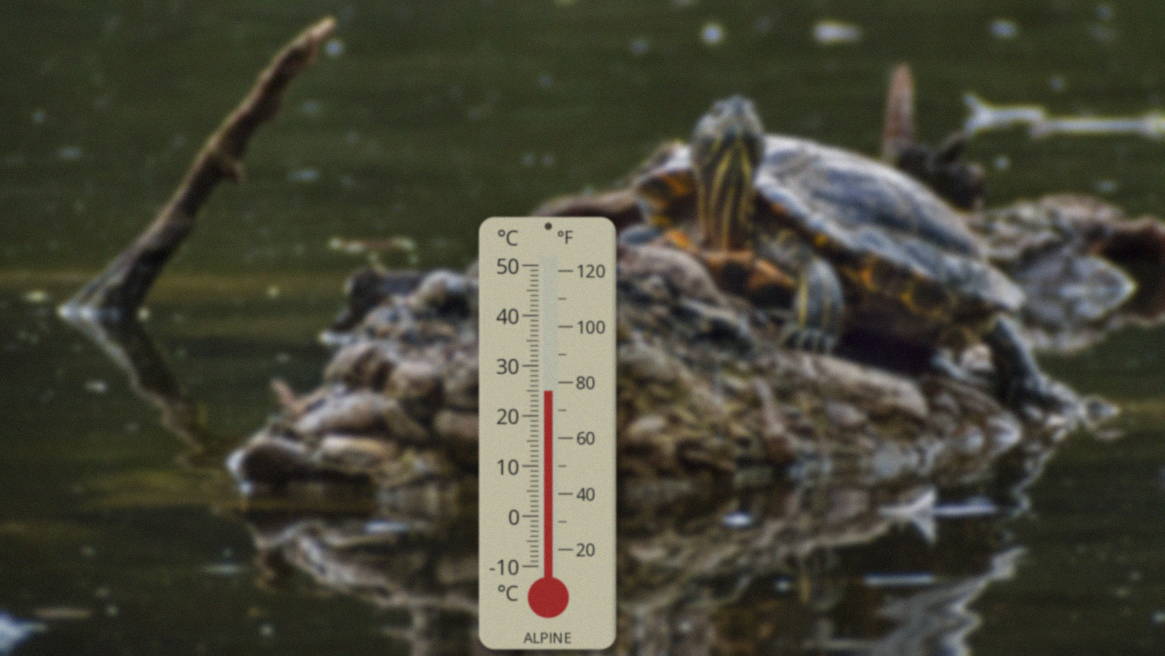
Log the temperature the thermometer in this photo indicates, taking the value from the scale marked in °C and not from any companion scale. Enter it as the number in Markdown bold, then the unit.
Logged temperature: **25** °C
